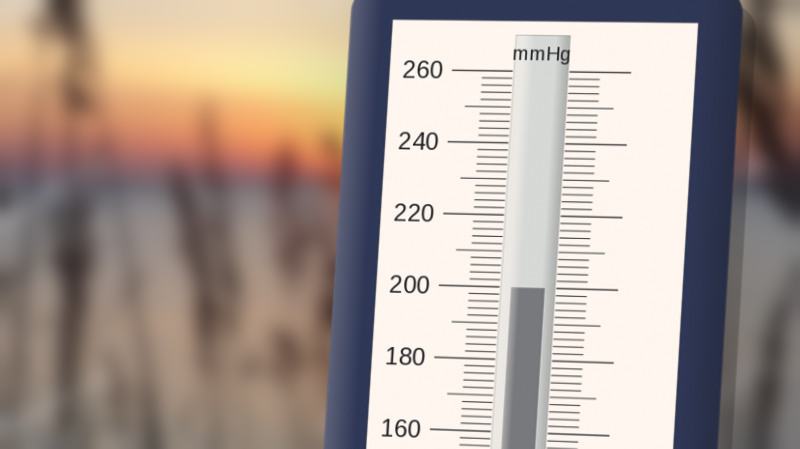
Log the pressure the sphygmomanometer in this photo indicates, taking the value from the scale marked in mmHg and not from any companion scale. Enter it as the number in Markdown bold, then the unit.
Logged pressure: **200** mmHg
